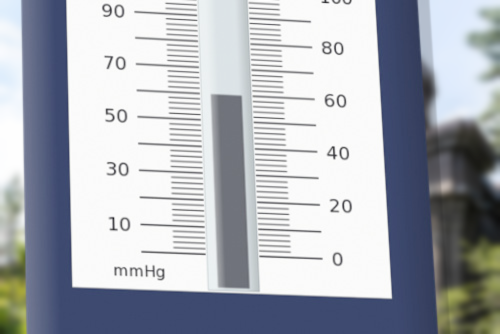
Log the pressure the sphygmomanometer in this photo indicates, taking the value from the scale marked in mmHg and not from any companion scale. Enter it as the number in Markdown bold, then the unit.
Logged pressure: **60** mmHg
